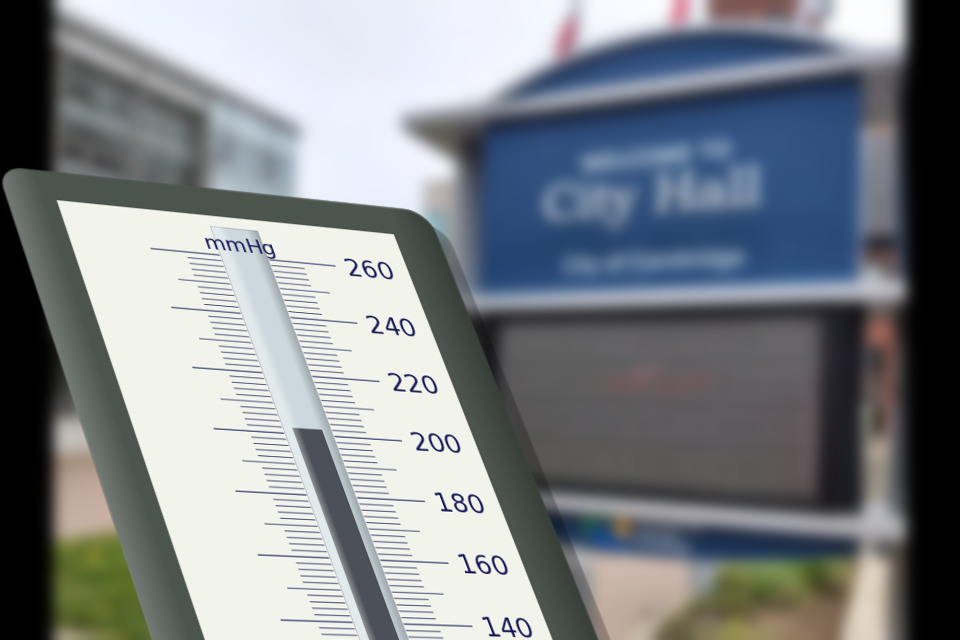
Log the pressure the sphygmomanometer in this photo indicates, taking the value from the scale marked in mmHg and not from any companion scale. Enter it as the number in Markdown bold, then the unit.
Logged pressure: **202** mmHg
